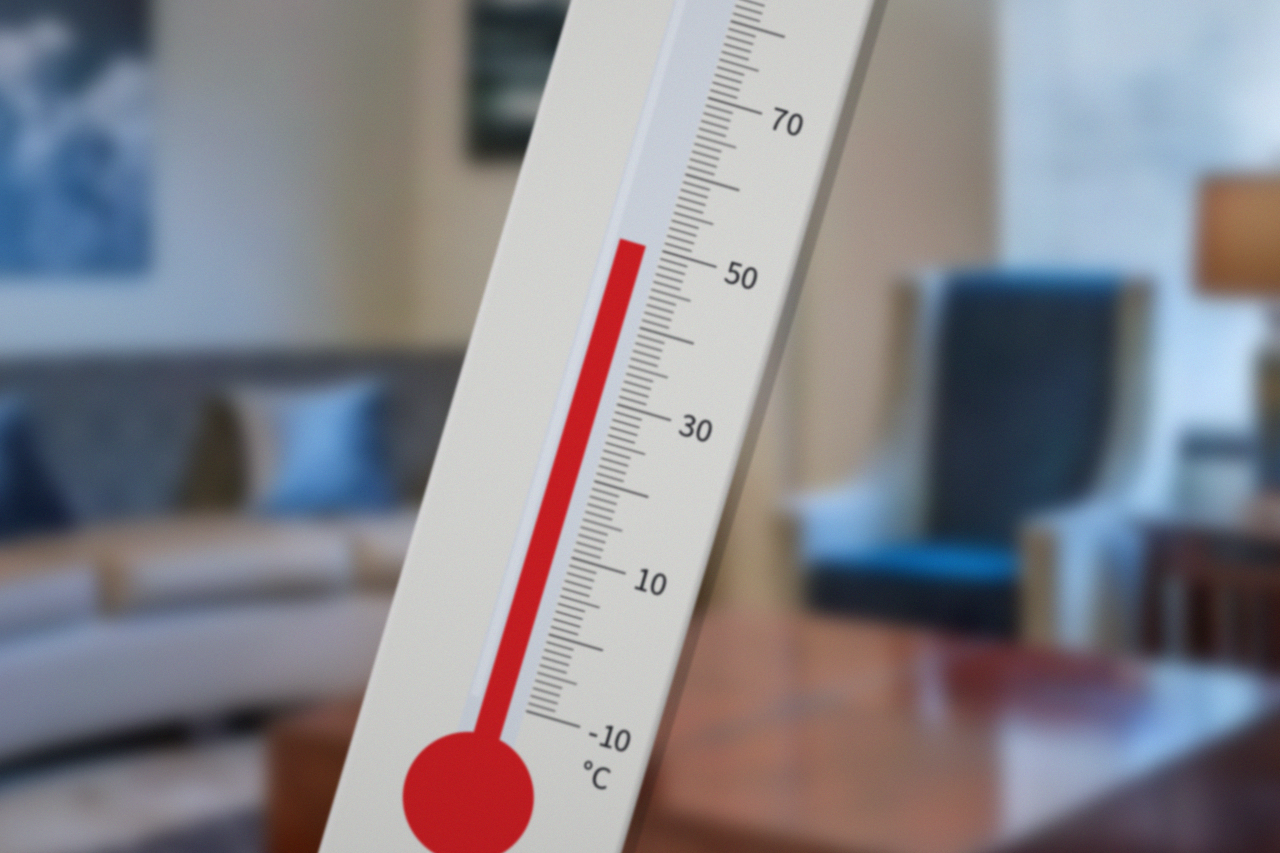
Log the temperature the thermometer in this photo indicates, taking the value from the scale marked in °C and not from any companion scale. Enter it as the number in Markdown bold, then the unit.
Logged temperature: **50** °C
